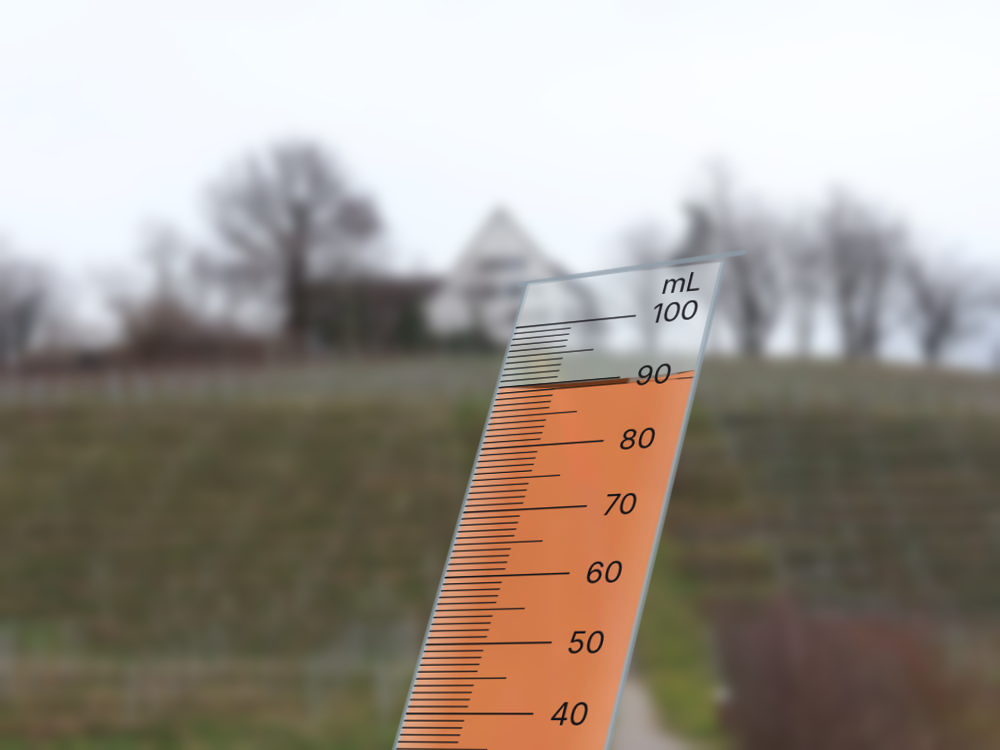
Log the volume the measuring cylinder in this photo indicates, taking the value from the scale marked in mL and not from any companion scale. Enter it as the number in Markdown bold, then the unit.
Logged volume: **89** mL
